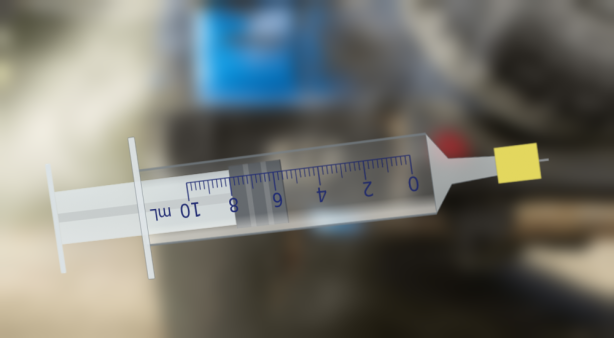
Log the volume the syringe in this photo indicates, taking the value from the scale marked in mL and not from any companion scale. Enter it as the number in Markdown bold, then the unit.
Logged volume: **5.6** mL
